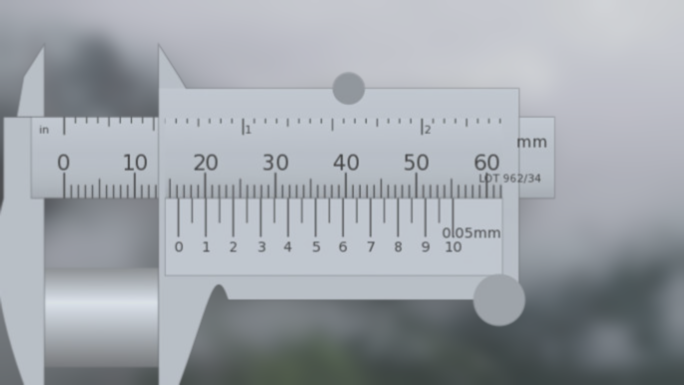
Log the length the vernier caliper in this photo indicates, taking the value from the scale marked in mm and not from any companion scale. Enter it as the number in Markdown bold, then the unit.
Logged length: **16.2** mm
